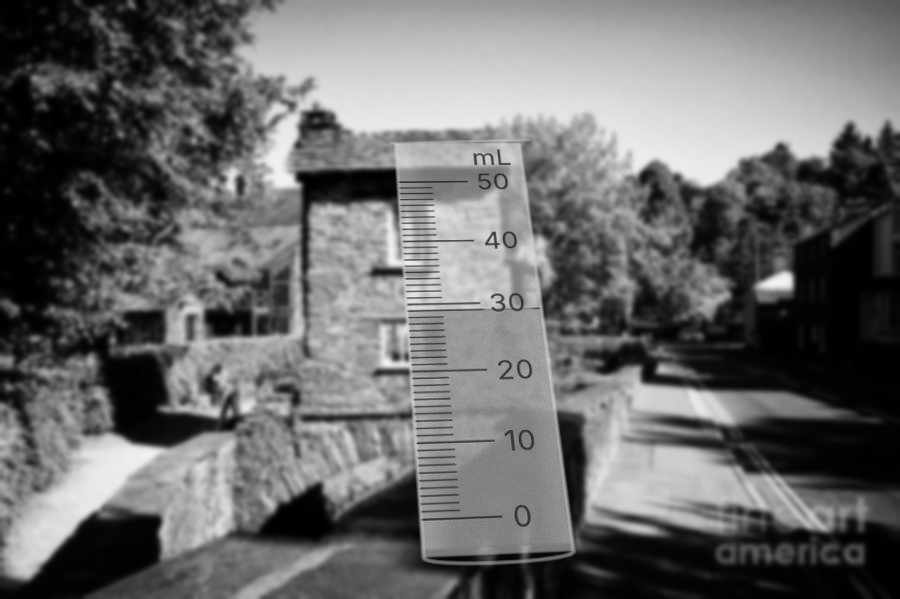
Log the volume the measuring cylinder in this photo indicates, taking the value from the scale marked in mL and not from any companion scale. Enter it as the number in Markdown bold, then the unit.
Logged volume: **29** mL
